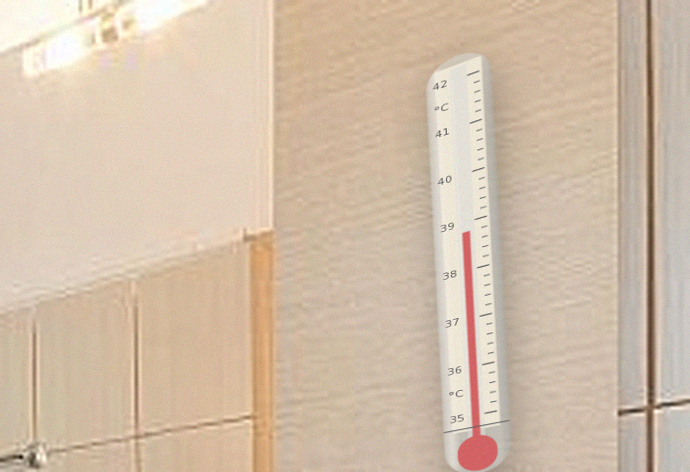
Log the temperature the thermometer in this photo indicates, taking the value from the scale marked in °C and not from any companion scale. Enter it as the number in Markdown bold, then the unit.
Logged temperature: **38.8** °C
